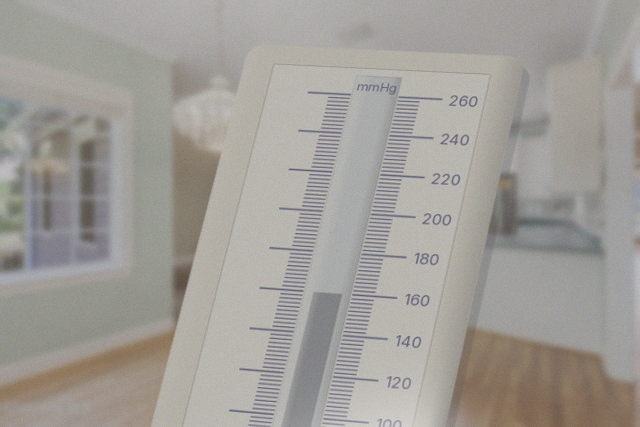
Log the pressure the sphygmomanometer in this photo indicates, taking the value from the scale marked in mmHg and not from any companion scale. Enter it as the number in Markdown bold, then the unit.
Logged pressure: **160** mmHg
